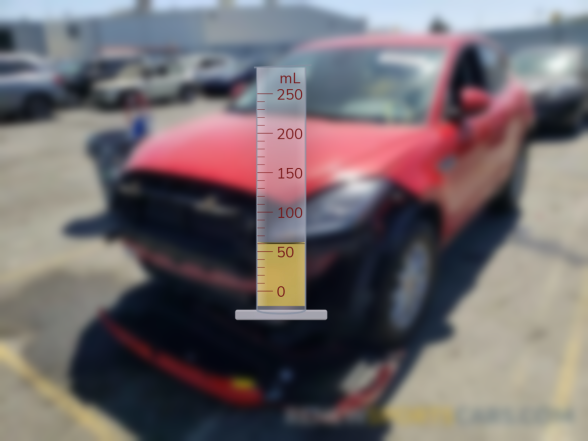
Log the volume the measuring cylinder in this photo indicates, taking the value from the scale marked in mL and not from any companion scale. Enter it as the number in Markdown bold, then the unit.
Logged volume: **60** mL
